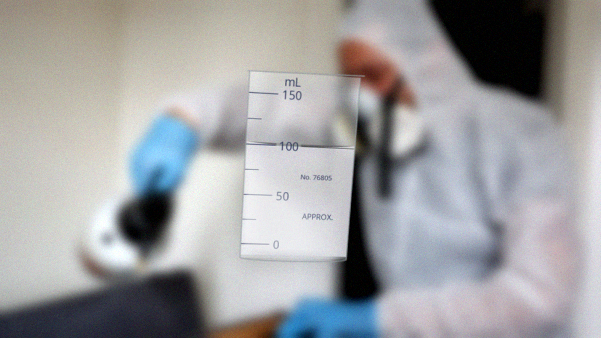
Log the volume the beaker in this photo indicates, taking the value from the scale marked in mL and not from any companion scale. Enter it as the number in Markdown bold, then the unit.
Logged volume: **100** mL
